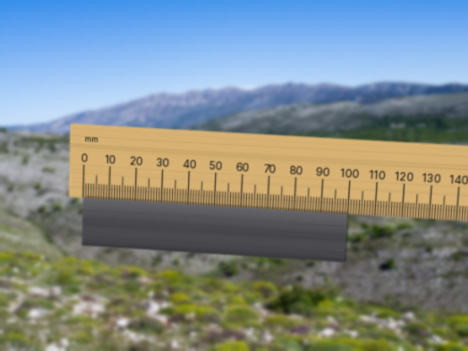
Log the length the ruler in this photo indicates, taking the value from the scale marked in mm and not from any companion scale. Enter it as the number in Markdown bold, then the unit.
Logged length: **100** mm
